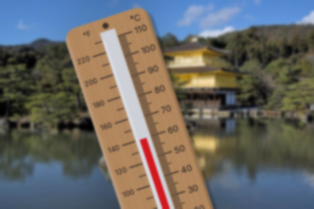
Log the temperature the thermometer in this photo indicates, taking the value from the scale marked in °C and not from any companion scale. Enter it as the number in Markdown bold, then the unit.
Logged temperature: **60** °C
